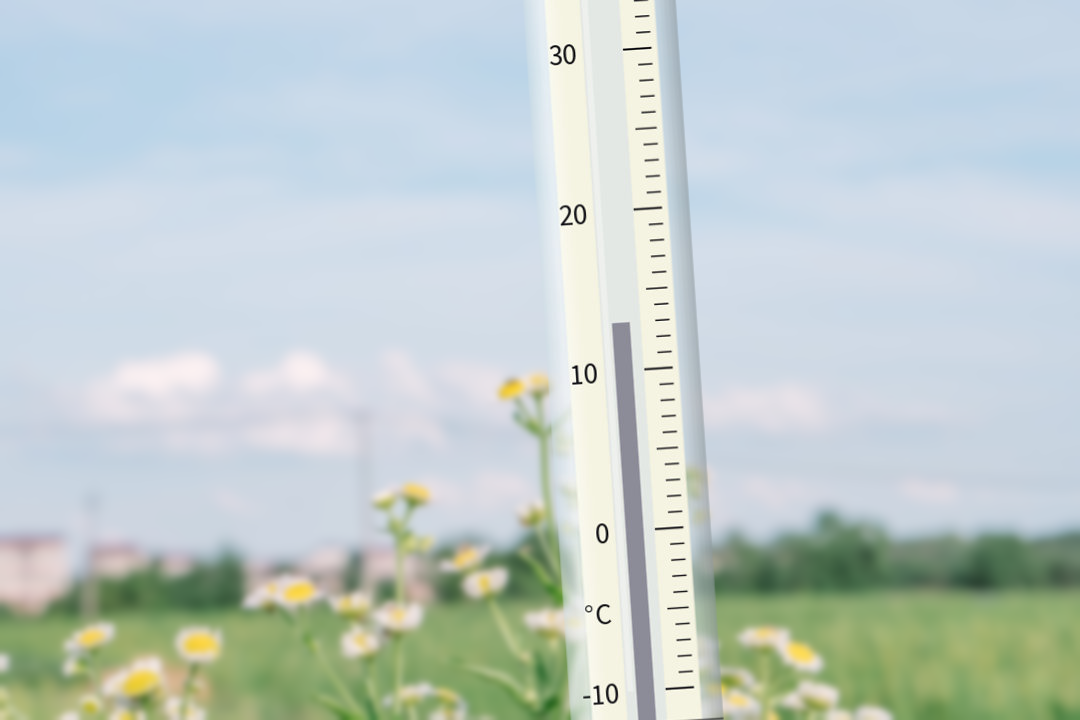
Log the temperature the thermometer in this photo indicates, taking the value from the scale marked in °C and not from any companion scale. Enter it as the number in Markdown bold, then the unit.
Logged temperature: **13** °C
